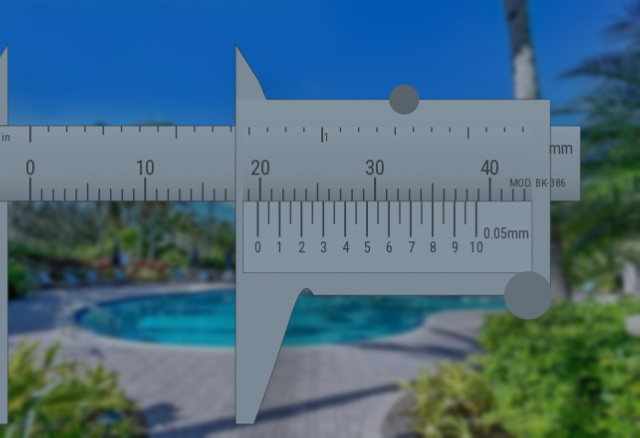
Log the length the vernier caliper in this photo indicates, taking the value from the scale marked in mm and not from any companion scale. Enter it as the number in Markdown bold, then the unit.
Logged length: **19.8** mm
